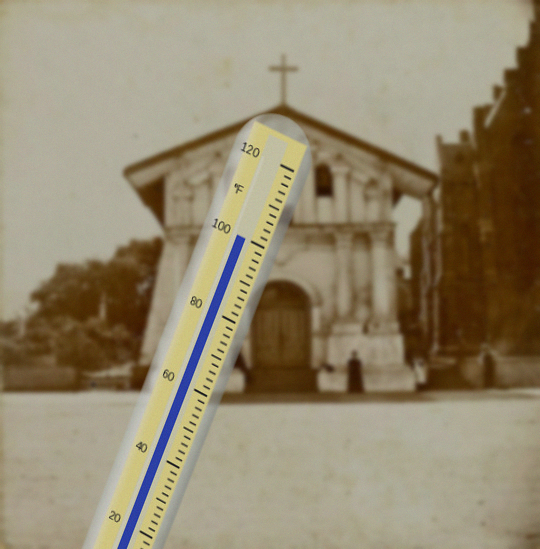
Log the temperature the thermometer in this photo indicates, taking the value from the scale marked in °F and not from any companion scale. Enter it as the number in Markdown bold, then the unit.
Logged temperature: **100** °F
